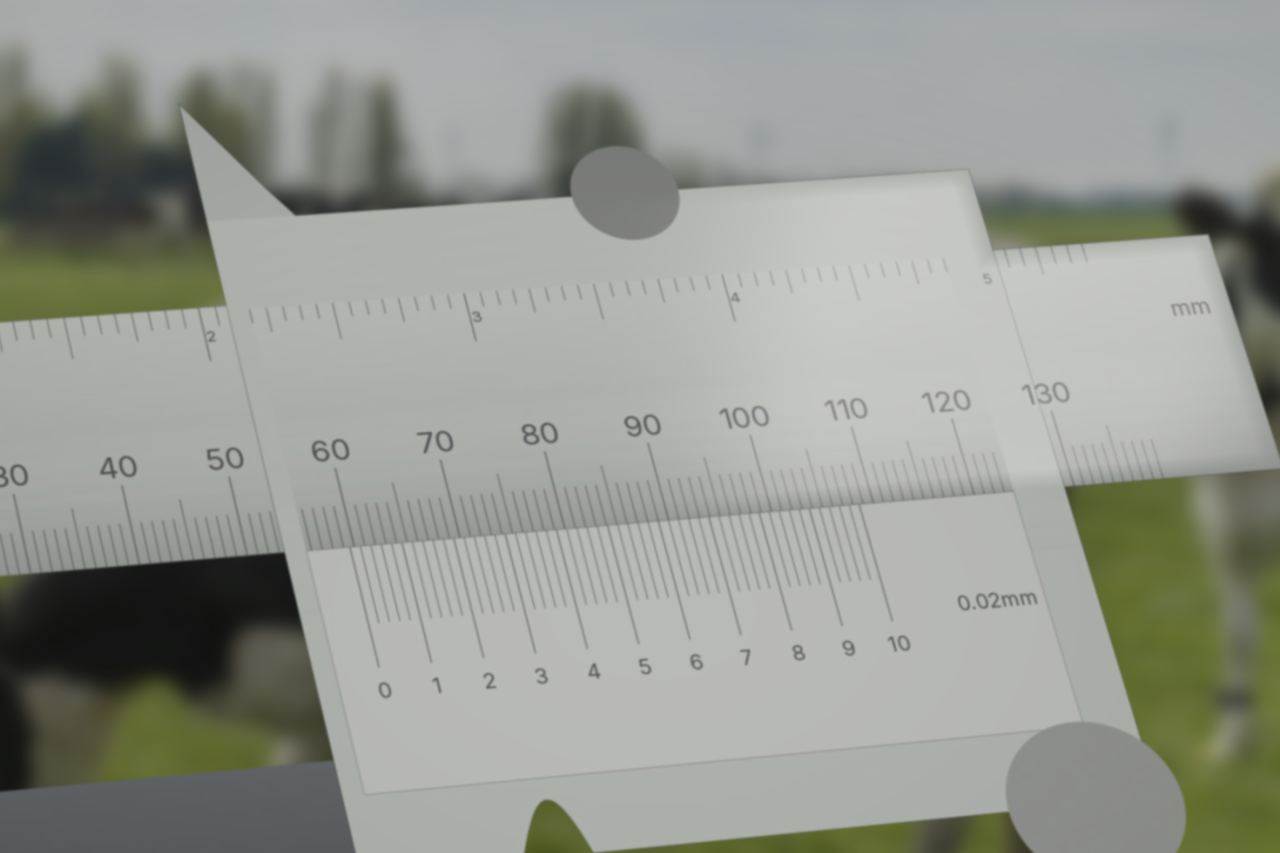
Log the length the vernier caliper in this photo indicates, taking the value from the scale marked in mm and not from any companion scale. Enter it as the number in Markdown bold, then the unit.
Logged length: **59.6** mm
